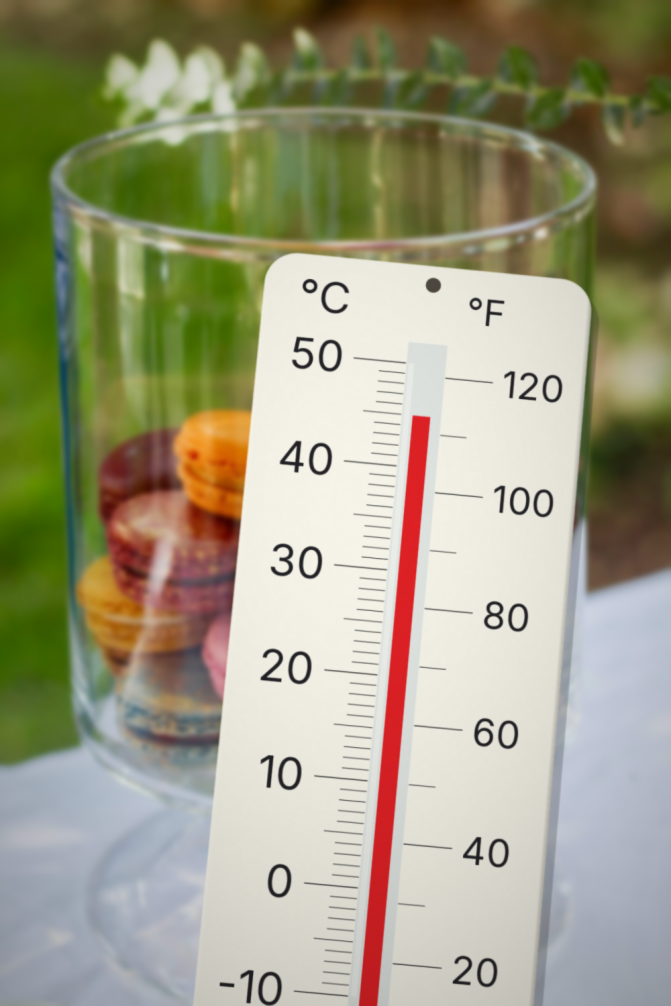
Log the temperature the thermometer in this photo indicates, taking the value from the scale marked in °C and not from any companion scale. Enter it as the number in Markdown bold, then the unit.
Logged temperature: **45** °C
